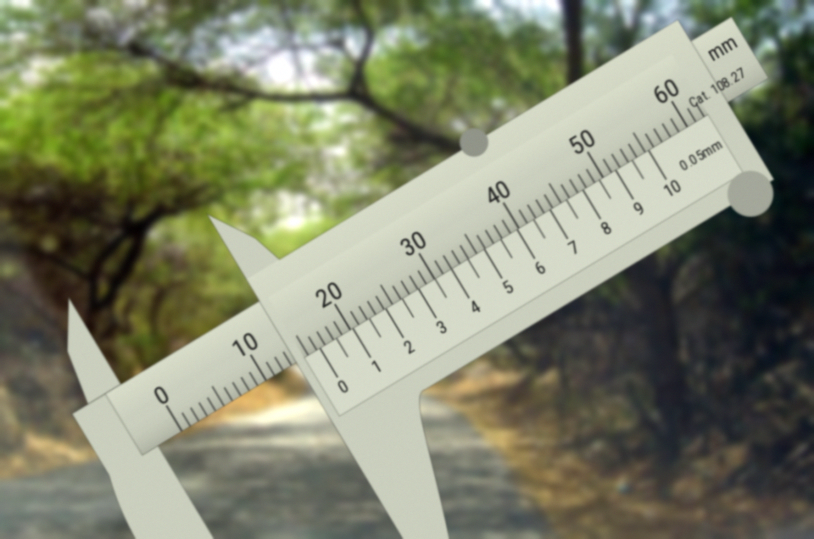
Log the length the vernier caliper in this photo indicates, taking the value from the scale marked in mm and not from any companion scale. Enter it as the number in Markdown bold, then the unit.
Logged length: **16.4** mm
